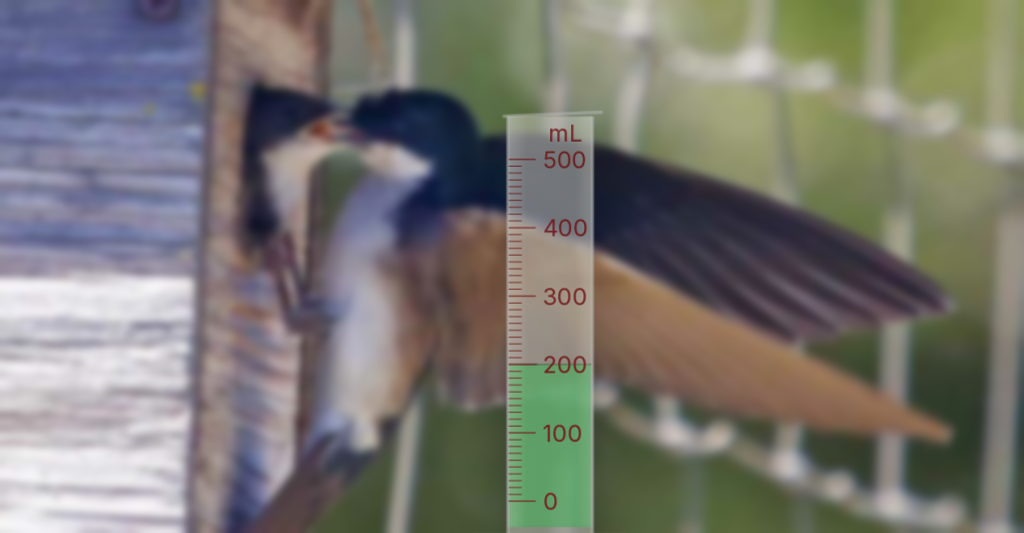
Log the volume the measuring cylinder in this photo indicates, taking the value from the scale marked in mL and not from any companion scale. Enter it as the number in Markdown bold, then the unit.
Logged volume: **200** mL
